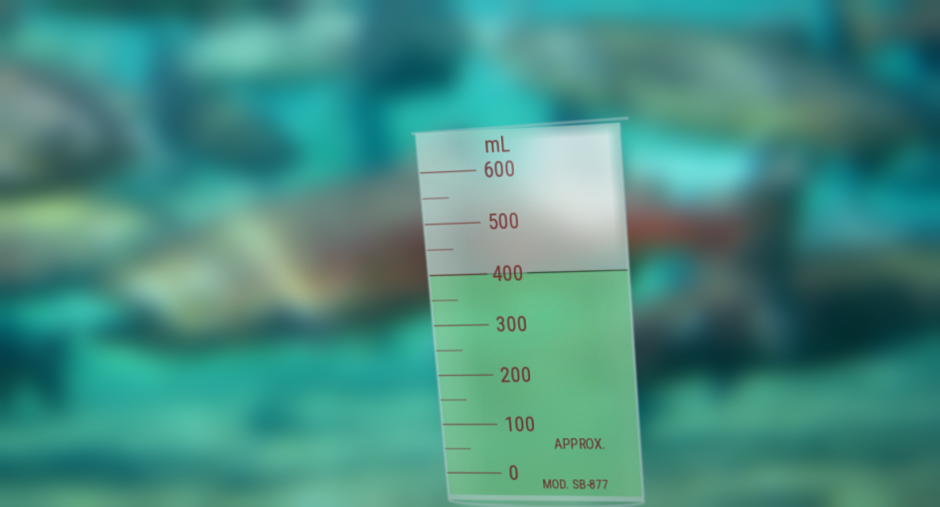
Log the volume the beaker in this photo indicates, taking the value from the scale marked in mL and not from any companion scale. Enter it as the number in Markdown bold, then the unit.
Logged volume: **400** mL
